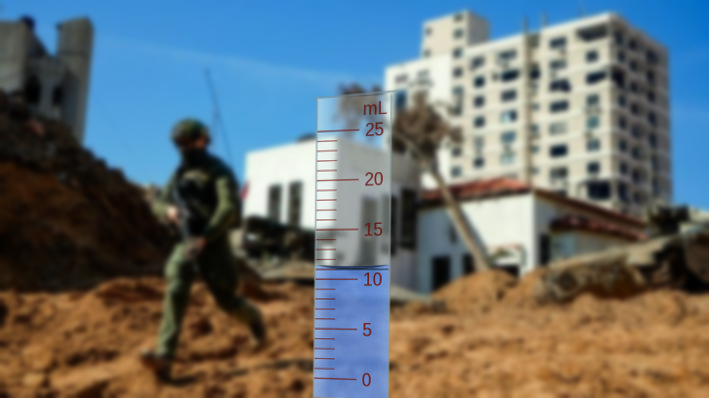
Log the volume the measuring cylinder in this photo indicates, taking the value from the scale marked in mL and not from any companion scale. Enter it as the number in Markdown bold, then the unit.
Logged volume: **11** mL
